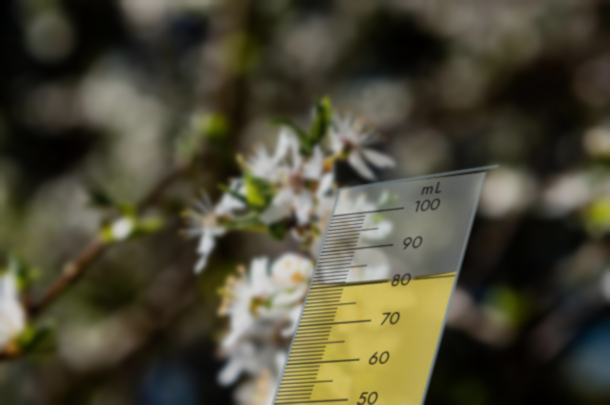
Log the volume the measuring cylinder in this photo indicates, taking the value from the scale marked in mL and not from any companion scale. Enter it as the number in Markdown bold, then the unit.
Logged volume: **80** mL
